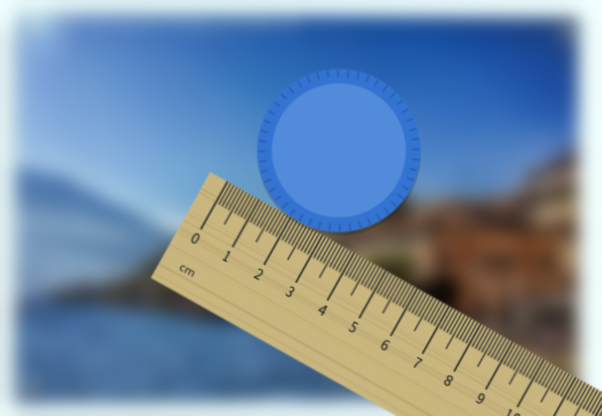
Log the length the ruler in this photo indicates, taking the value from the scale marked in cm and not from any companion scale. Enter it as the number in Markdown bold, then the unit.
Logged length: **4.5** cm
